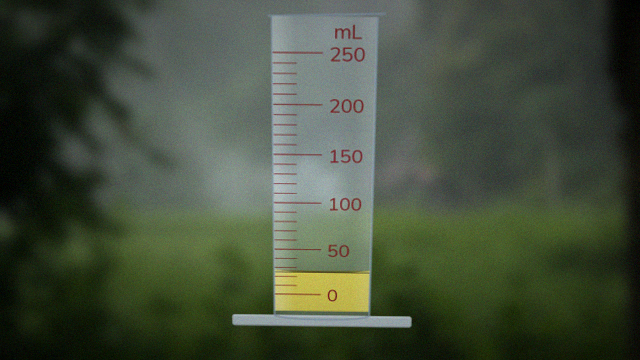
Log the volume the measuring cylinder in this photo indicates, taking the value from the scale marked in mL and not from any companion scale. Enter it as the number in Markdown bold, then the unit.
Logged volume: **25** mL
